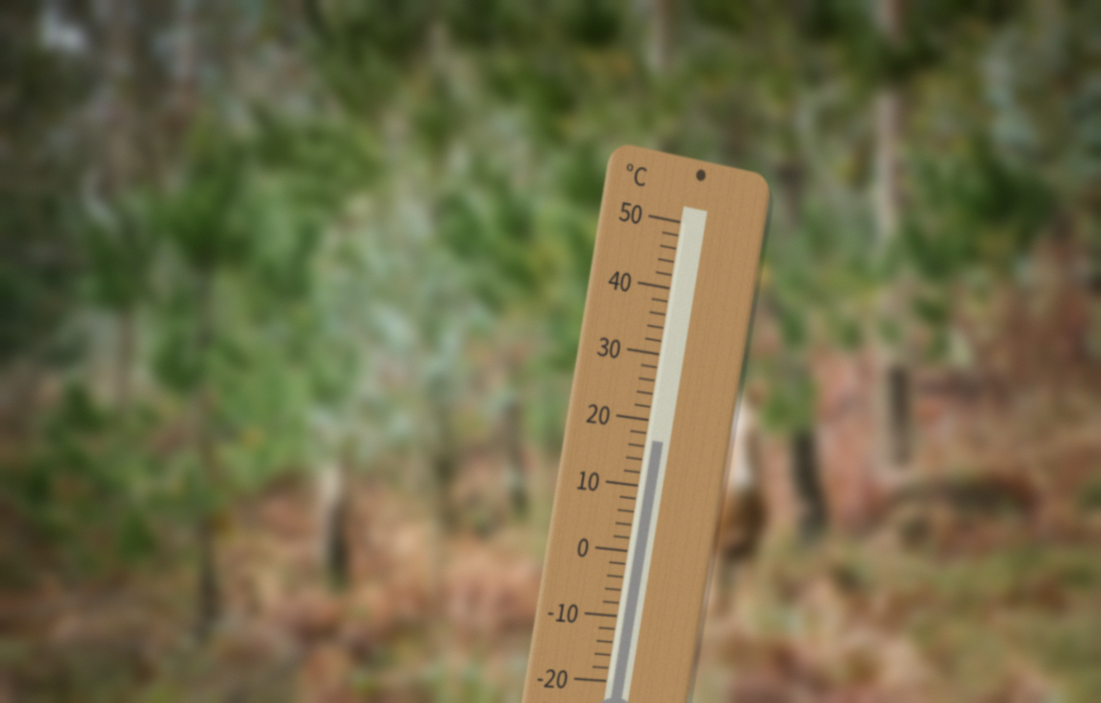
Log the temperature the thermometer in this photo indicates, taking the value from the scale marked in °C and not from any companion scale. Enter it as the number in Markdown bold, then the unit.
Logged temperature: **17** °C
